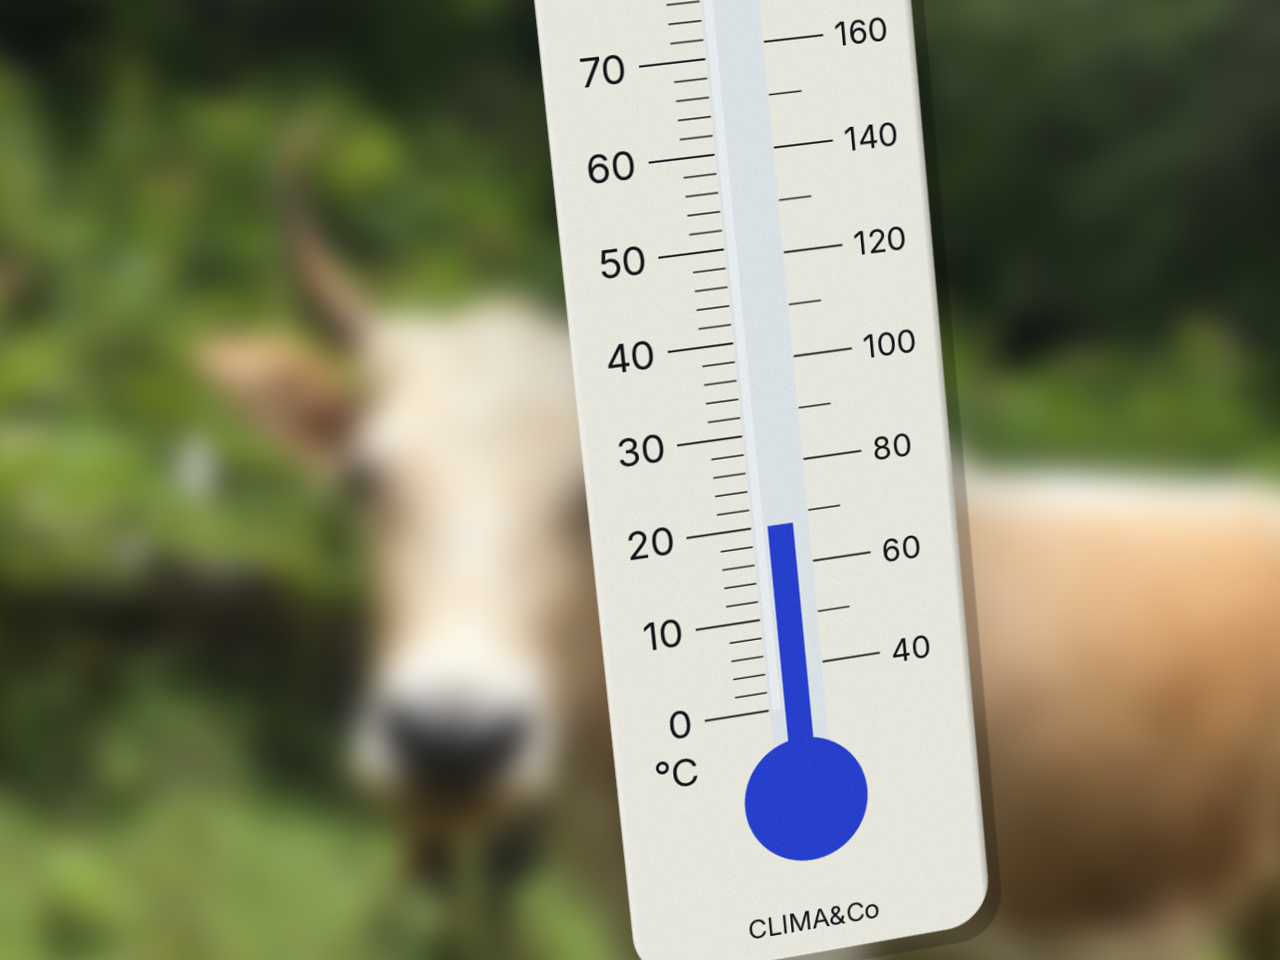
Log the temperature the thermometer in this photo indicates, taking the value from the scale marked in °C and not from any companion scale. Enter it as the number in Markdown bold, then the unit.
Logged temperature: **20** °C
